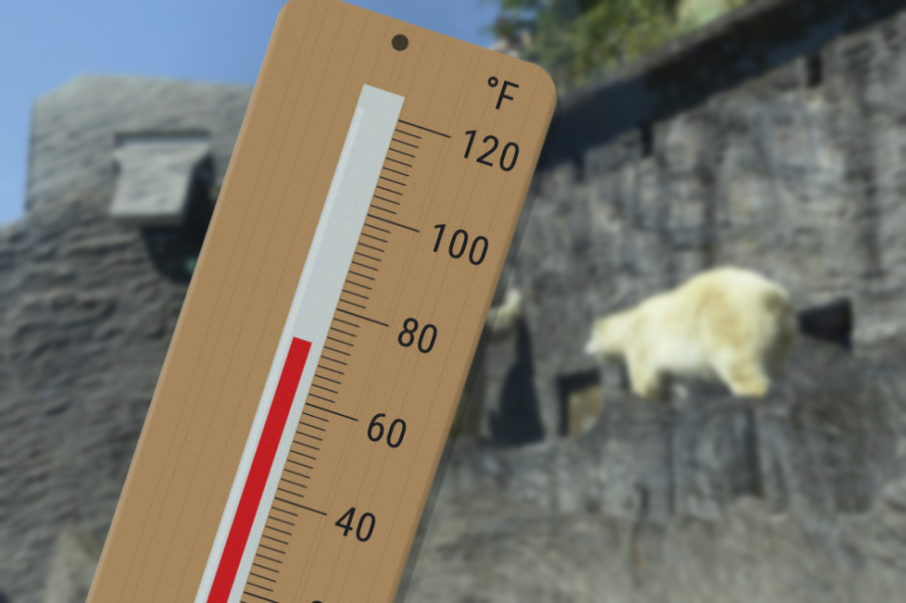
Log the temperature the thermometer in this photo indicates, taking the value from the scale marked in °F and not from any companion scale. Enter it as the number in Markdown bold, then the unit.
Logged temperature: **72** °F
